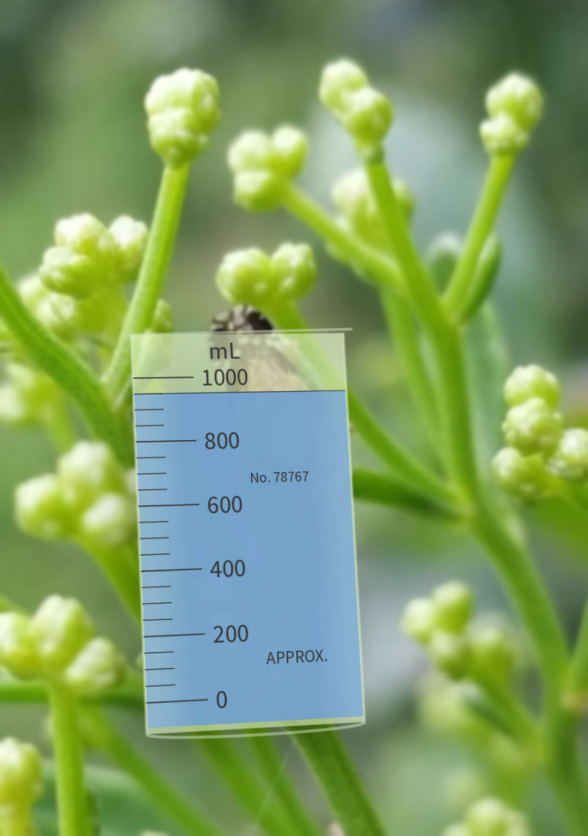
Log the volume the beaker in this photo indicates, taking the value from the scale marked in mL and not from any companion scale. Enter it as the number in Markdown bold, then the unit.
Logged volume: **950** mL
